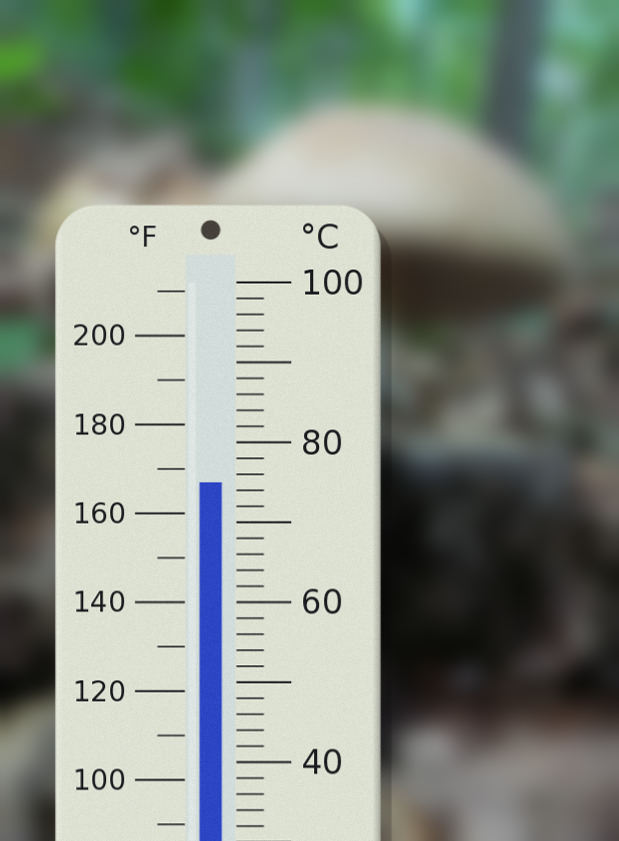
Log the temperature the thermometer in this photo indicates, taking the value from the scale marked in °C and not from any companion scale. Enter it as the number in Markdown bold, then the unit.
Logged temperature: **75** °C
